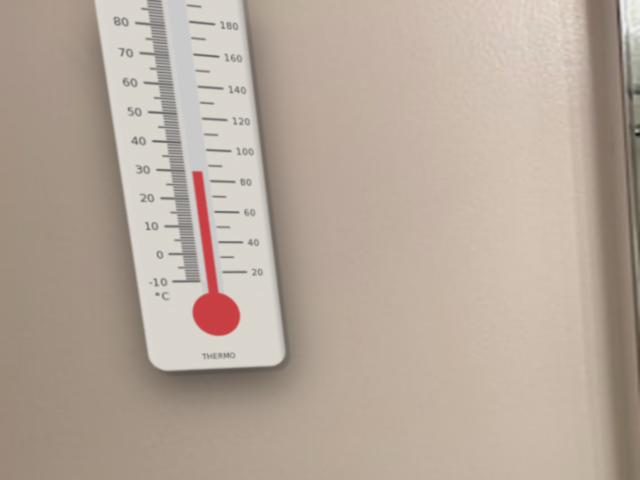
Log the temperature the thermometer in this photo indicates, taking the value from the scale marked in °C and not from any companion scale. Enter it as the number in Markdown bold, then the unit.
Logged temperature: **30** °C
